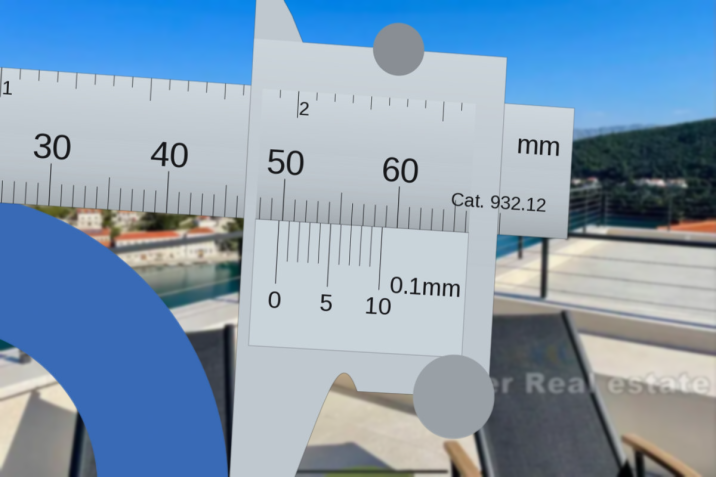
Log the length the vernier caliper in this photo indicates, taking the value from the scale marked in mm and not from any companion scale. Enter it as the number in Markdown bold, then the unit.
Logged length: **49.7** mm
